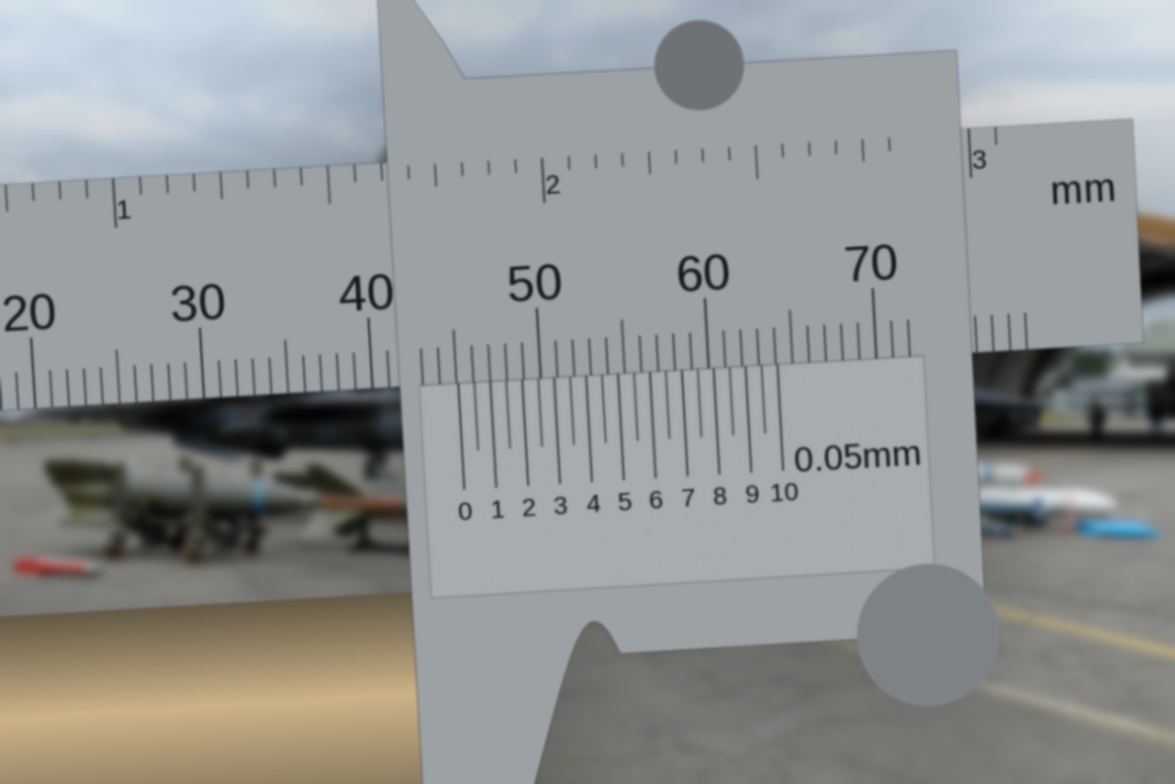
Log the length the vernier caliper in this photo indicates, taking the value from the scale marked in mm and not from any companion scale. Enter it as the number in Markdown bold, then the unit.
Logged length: **45.1** mm
